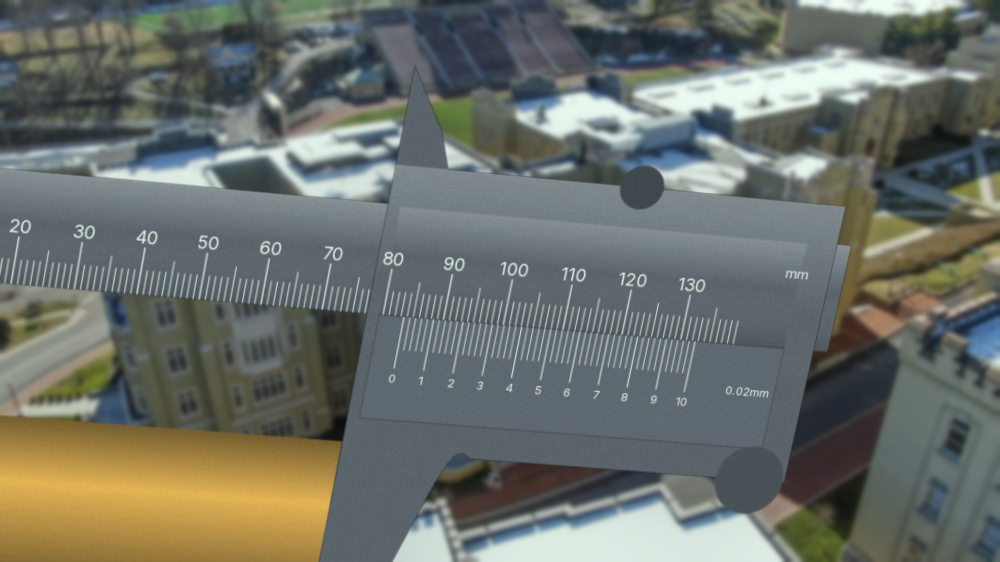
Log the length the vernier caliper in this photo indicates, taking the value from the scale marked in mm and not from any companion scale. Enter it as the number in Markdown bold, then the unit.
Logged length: **83.5** mm
